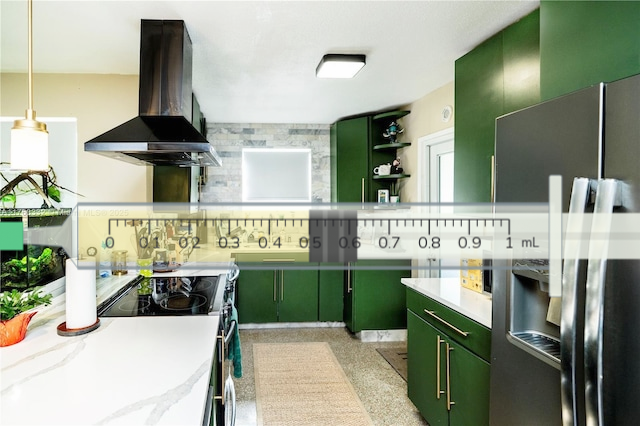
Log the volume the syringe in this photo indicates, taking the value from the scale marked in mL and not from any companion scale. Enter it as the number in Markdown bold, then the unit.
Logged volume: **0.5** mL
